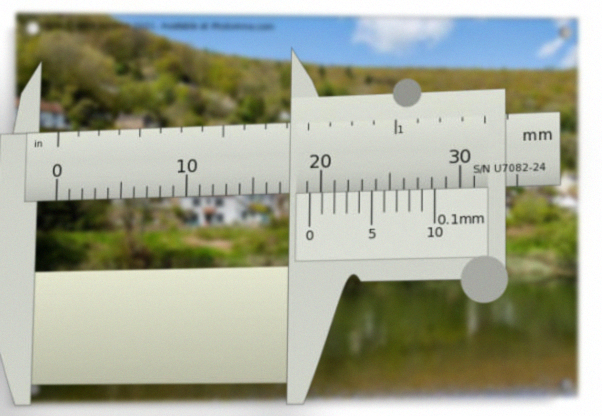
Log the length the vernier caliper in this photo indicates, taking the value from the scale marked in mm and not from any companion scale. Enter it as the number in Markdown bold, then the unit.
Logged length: **19.2** mm
